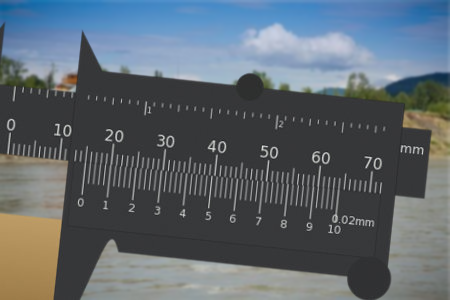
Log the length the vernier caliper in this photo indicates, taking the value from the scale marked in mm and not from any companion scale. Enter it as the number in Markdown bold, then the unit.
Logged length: **15.0** mm
